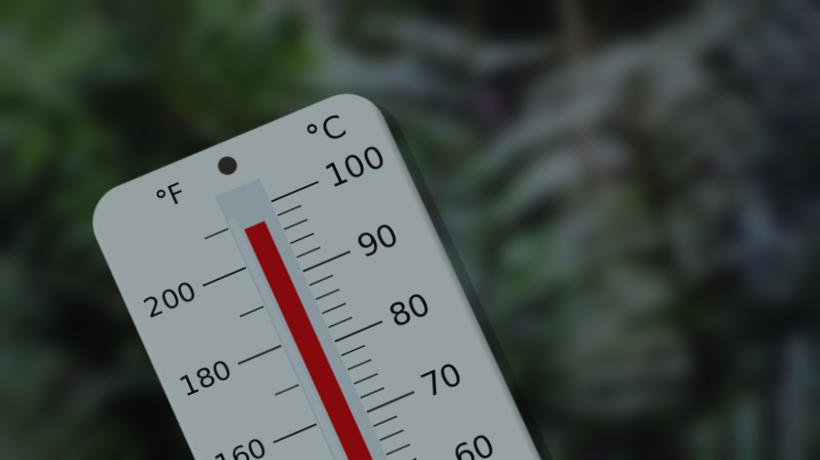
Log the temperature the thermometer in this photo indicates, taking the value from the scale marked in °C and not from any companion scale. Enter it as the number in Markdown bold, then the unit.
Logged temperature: **98** °C
